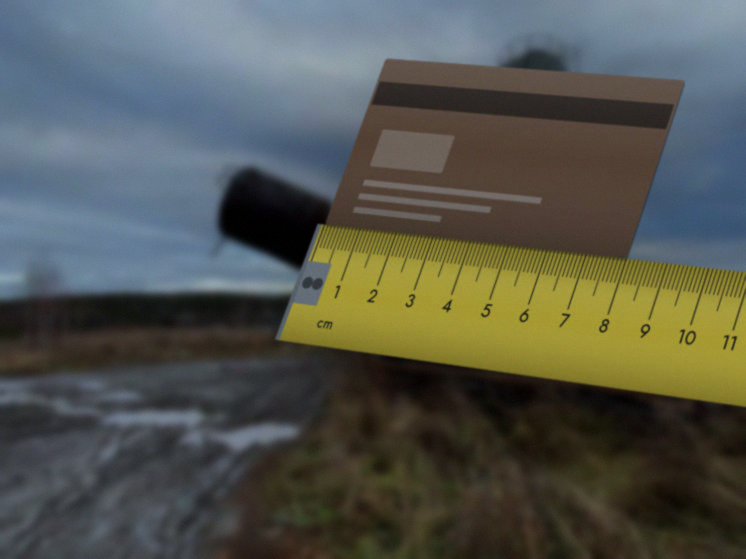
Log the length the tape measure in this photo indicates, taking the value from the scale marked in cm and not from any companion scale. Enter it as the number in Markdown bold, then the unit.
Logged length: **8** cm
